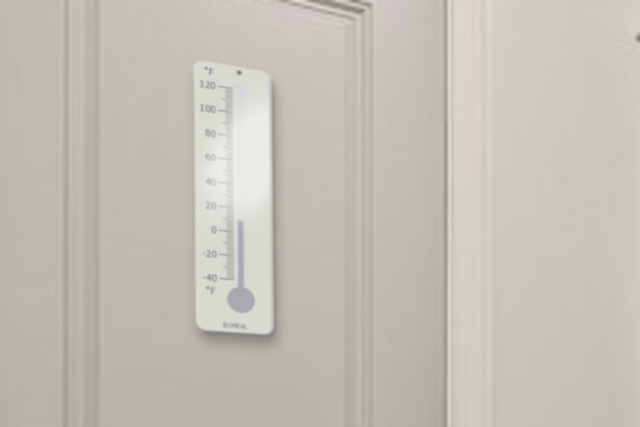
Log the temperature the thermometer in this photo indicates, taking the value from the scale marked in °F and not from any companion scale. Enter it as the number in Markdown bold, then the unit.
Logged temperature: **10** °F
